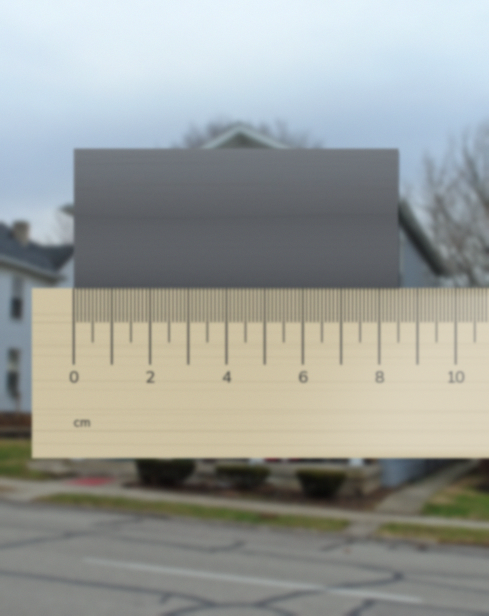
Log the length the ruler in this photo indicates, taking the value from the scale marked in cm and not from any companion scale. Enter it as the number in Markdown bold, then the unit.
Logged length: **8.5** cm
